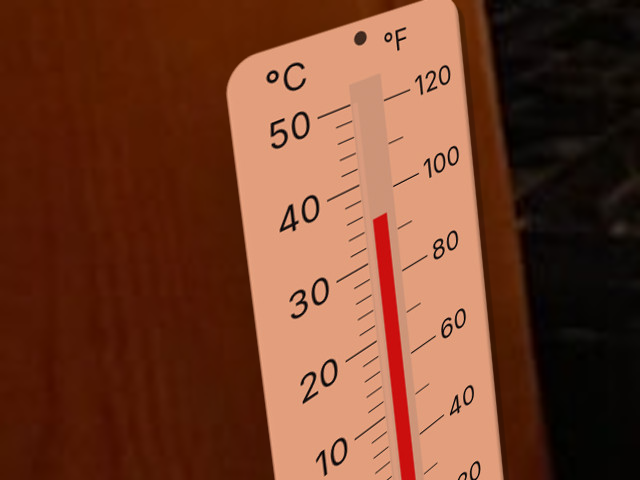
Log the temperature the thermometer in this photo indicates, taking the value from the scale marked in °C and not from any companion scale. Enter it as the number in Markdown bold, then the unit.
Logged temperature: **35** °C
